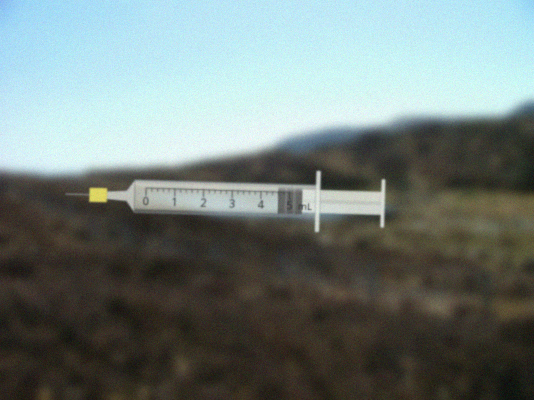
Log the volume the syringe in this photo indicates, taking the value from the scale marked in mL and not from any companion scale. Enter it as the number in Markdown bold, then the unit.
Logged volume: **4.6** mL
